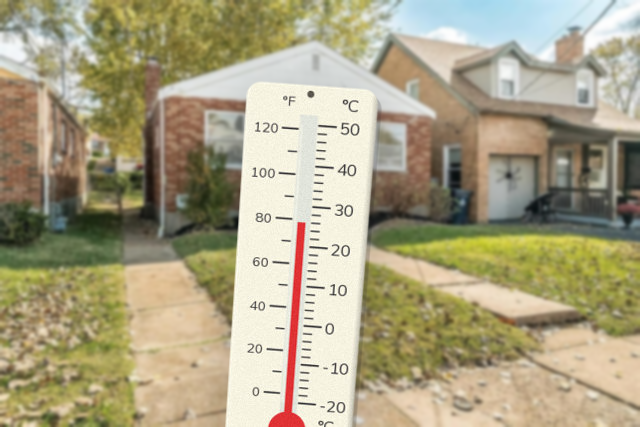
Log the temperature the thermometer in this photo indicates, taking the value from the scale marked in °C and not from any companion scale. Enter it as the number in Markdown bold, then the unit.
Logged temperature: **26** °C
